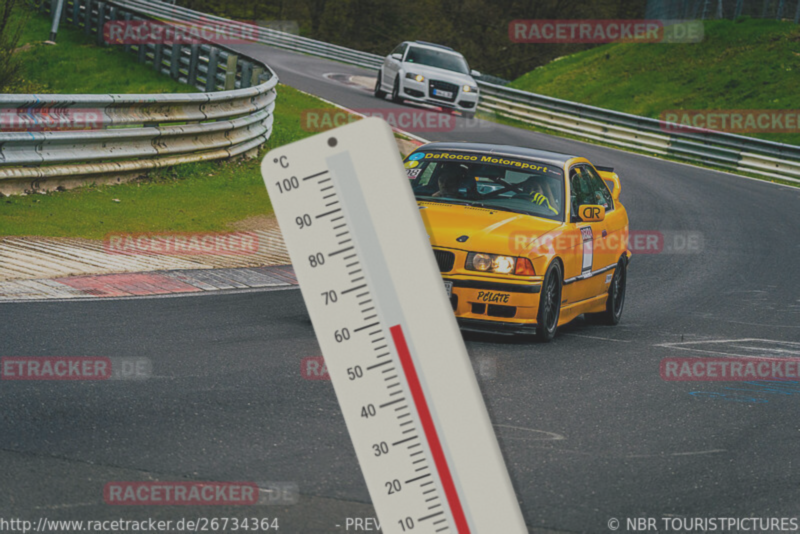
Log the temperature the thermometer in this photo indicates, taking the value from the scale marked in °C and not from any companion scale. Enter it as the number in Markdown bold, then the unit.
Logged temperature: **58** °C
